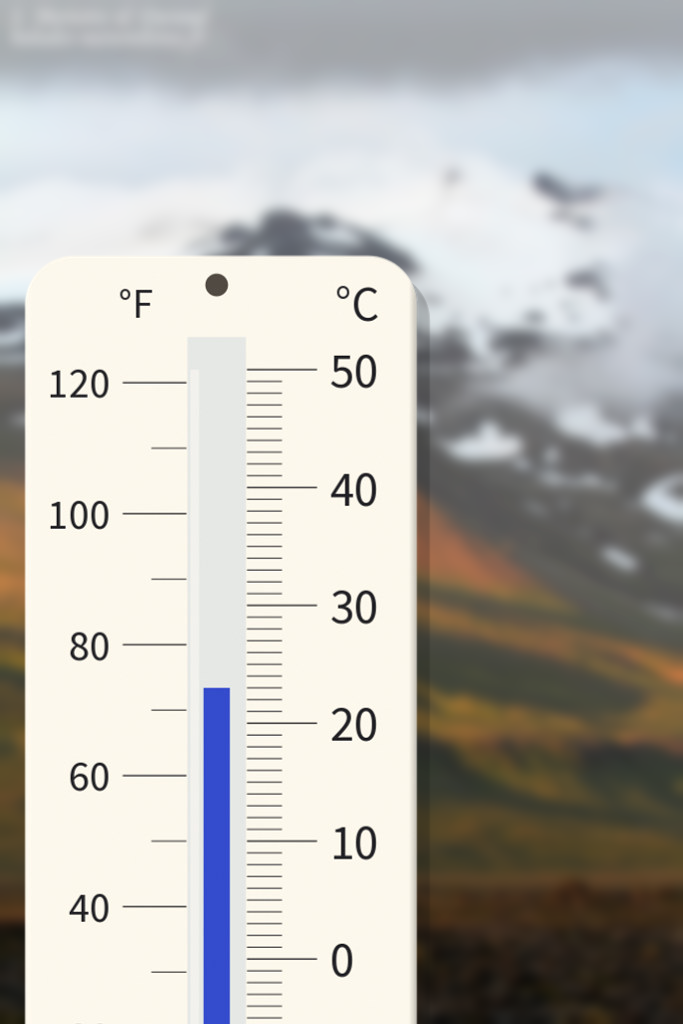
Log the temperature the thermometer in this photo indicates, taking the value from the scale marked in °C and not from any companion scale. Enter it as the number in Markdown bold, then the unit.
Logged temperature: **23** °C
